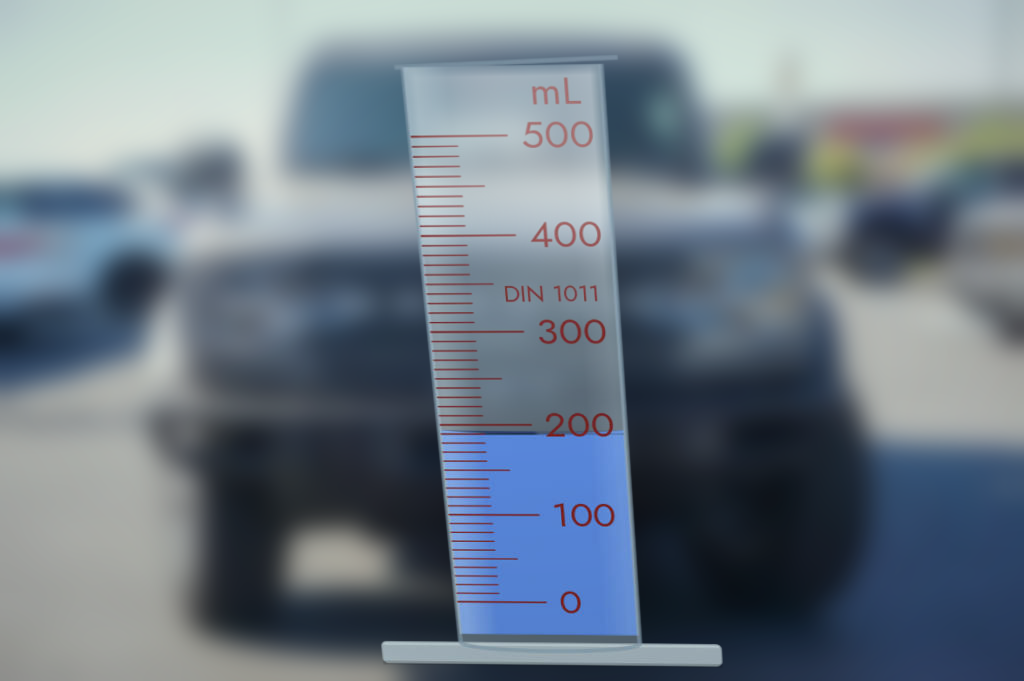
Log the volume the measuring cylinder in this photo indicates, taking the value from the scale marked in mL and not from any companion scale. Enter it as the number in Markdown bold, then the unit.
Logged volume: **190** mL
